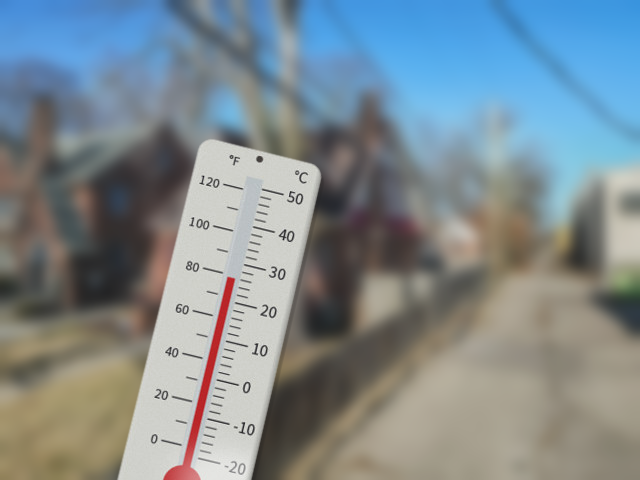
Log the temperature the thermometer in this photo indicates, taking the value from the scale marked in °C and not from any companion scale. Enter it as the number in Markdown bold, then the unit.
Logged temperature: **26** °C
